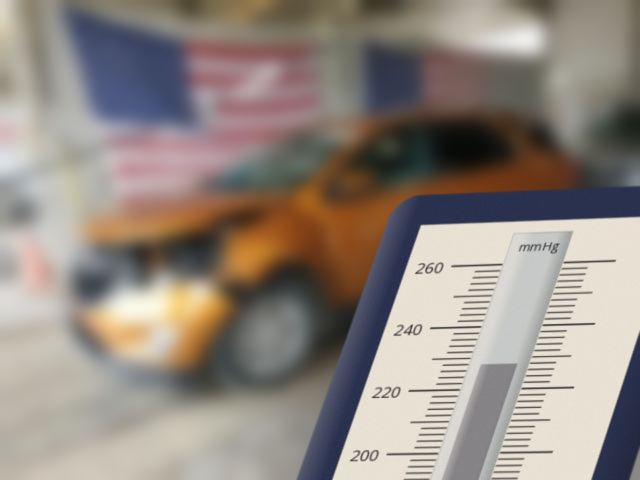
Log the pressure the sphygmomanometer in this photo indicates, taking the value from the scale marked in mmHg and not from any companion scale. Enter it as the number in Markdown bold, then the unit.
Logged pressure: **228** mmHg
